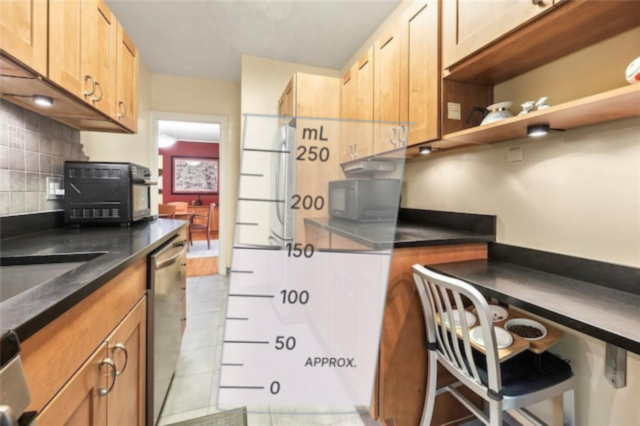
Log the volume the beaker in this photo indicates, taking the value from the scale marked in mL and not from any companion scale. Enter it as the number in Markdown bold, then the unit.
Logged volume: **150** mL
